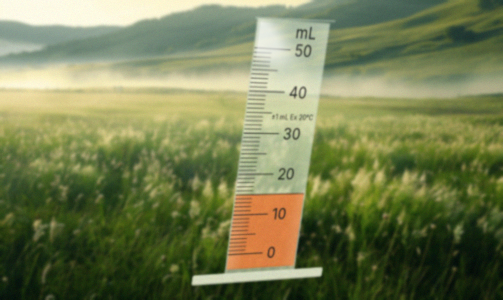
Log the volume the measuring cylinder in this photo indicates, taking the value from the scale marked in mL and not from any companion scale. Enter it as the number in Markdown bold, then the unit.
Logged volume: **15** mL
